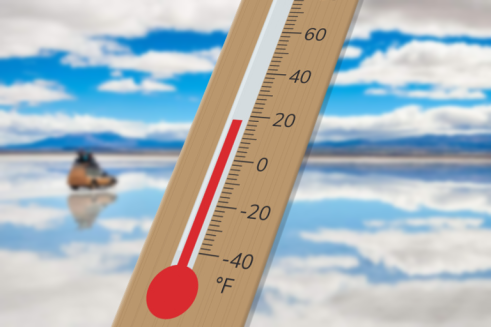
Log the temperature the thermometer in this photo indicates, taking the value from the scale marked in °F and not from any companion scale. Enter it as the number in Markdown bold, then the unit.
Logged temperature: **18** °F
